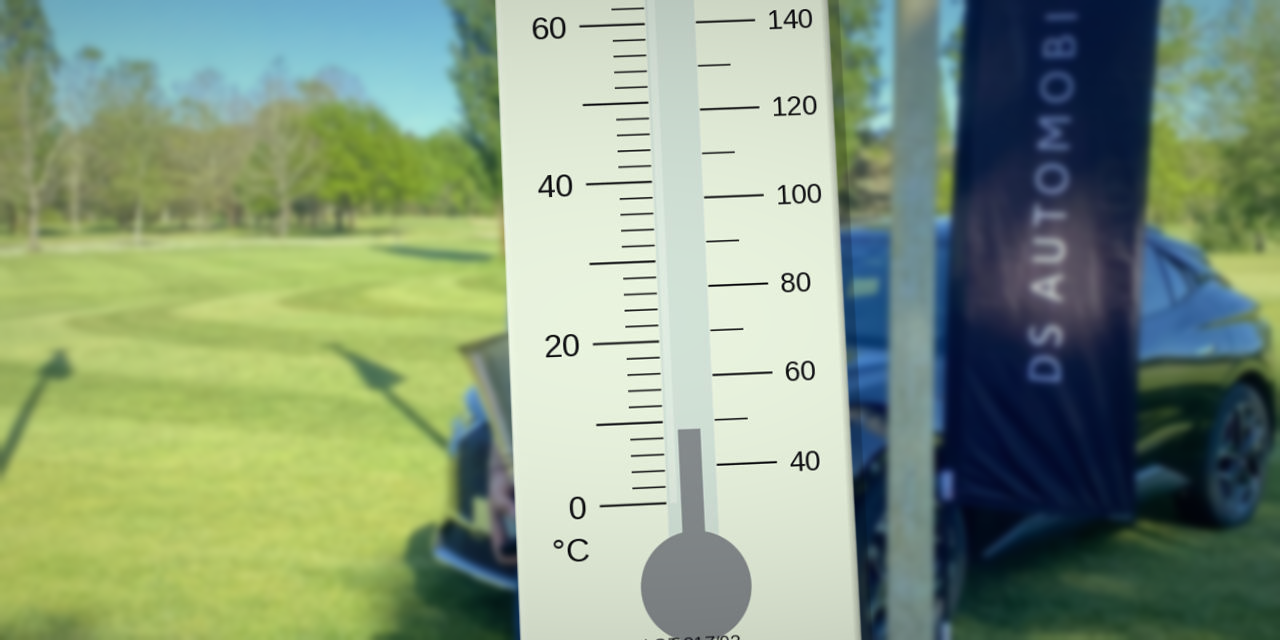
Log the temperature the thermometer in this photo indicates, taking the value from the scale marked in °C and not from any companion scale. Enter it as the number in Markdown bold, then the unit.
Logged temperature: **9** °C
